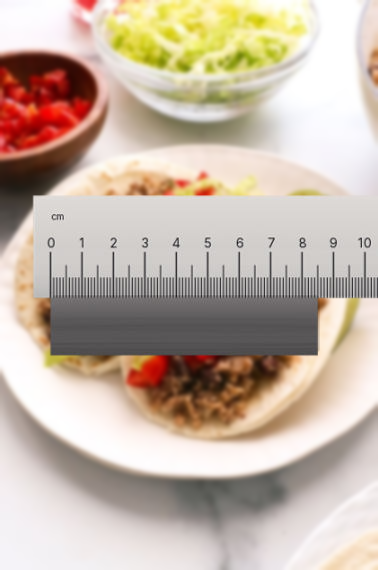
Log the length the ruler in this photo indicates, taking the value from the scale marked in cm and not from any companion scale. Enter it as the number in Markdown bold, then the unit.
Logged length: **8.5** cm
